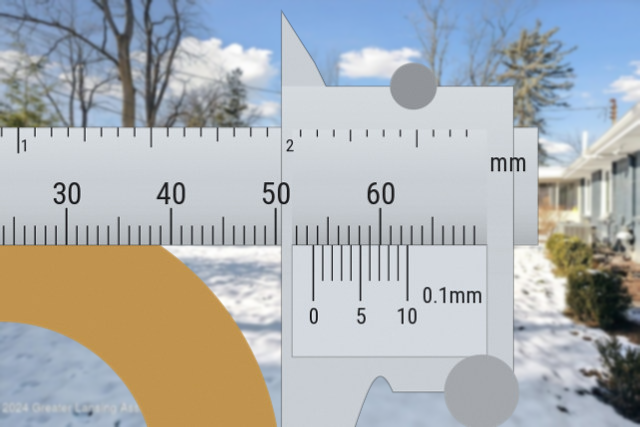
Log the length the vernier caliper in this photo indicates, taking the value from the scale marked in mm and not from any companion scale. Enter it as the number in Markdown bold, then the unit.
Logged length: **53.6** mm
